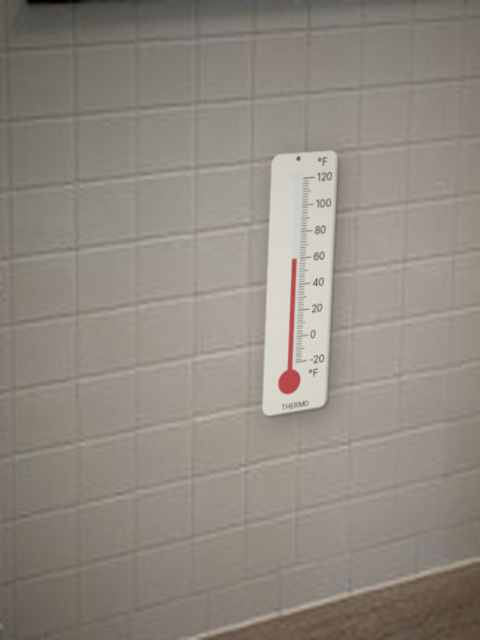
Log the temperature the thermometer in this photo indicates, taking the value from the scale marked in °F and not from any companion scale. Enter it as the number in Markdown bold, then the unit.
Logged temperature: **60** °F
